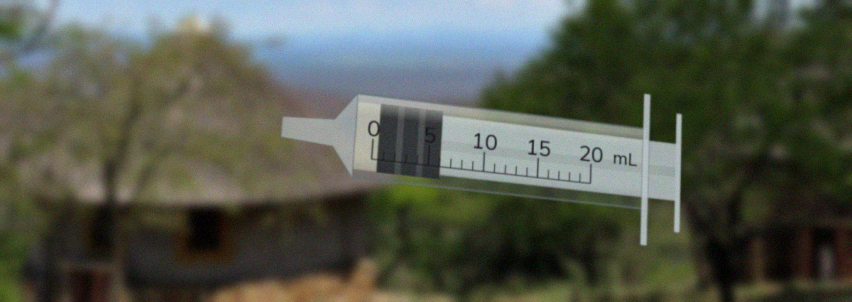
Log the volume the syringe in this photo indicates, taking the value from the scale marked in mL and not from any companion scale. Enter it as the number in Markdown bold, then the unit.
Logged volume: **0.5** mL
